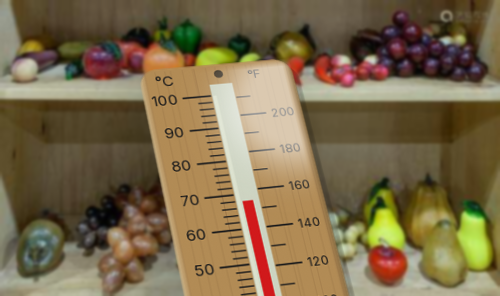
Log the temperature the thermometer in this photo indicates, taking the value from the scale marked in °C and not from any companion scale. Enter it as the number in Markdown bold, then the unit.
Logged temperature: **68** °C
